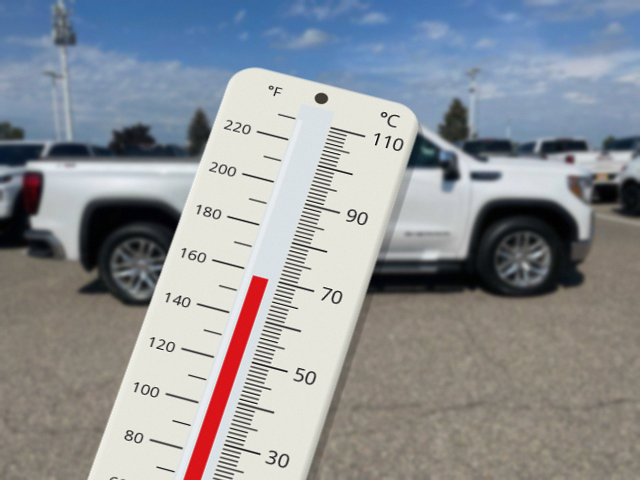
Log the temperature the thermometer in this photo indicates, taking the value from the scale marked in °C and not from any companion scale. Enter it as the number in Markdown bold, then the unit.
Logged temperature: **70** °C
